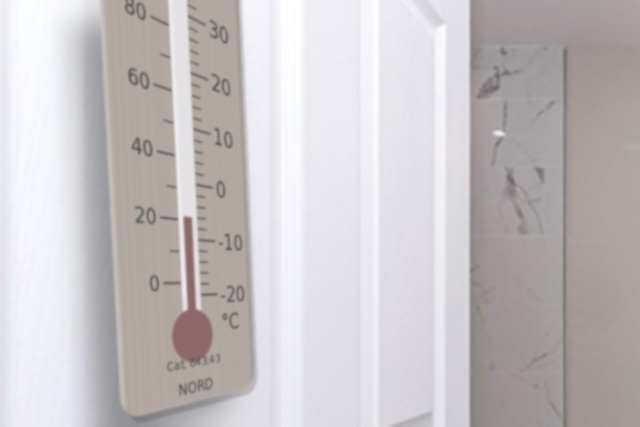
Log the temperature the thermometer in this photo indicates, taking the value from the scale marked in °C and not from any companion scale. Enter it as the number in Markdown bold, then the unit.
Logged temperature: **-6** °C
